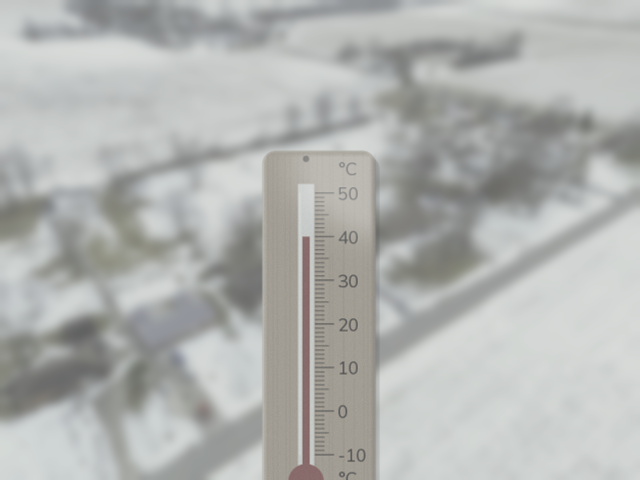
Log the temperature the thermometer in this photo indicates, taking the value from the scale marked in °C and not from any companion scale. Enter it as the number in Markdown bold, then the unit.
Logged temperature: **40** °C
